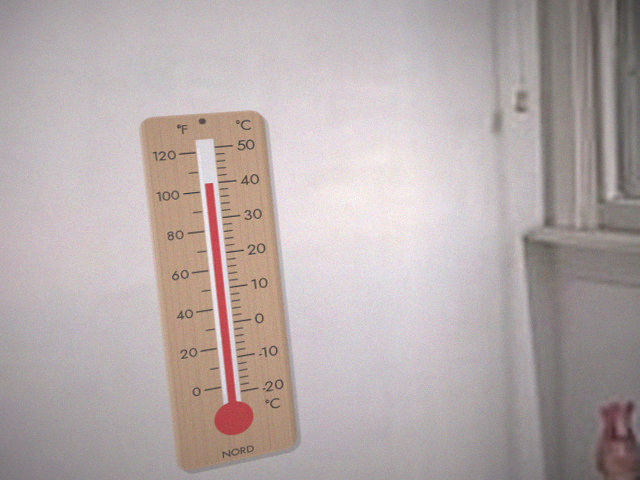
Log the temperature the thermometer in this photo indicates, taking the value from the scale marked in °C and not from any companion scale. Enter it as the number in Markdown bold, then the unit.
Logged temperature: **40** °C
